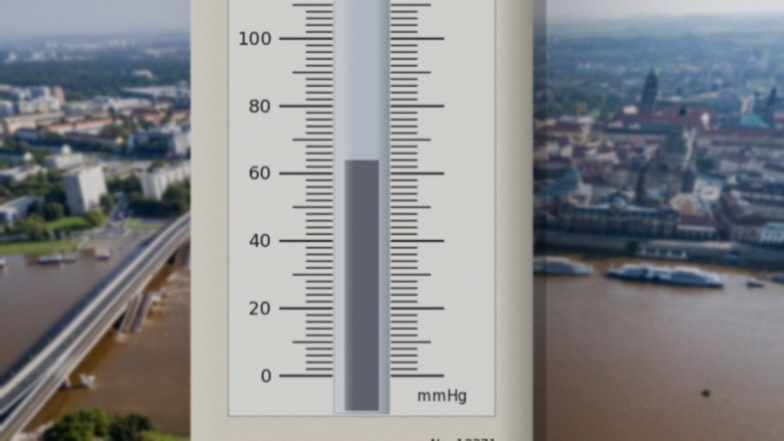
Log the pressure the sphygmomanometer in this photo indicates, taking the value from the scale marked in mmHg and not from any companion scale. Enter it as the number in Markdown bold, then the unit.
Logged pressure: **64** mmHg
